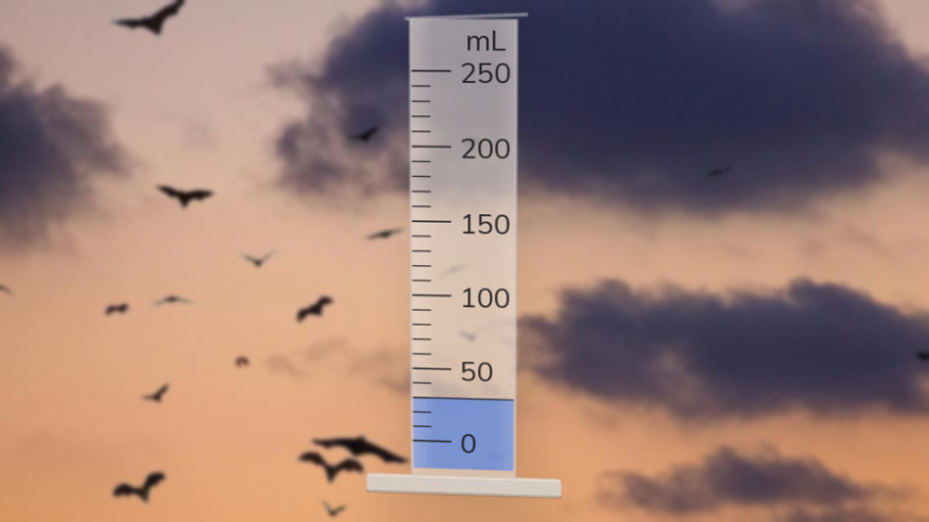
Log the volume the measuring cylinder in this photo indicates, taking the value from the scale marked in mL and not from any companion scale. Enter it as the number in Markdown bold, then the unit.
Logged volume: **30** mL
